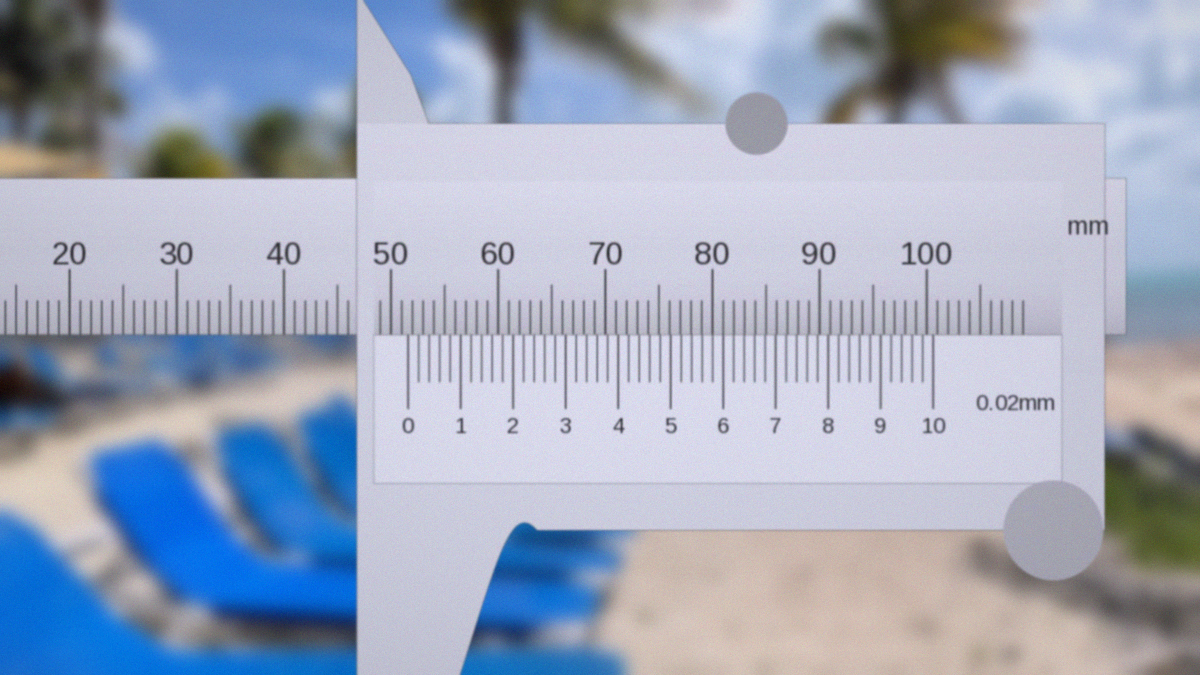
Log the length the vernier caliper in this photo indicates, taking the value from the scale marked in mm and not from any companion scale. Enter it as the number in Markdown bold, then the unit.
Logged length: **51.6** mm
